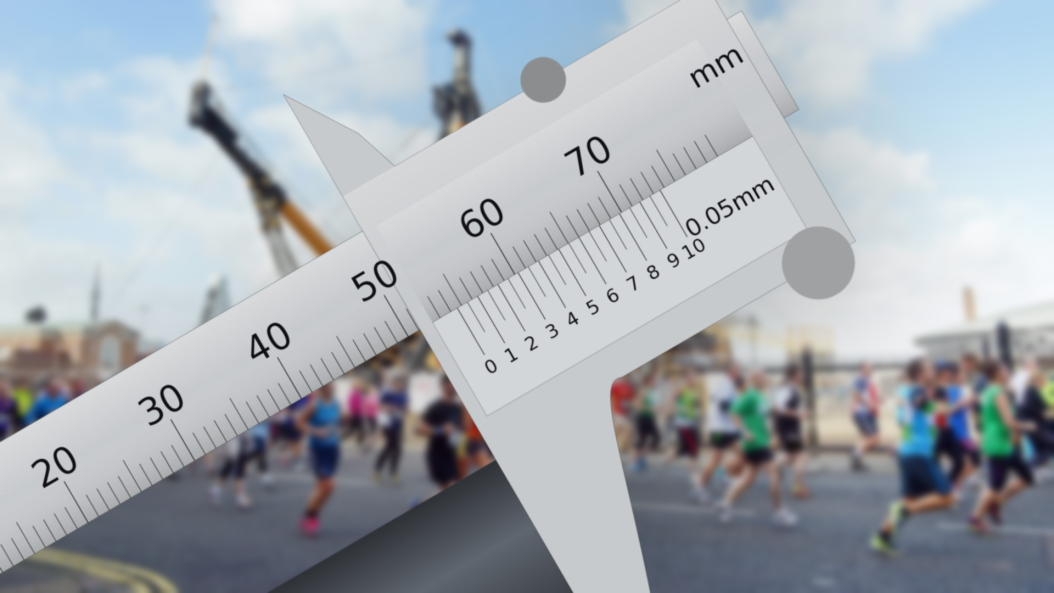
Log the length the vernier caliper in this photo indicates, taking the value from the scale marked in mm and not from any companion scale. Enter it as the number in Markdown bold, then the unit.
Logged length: **54.6** mm
